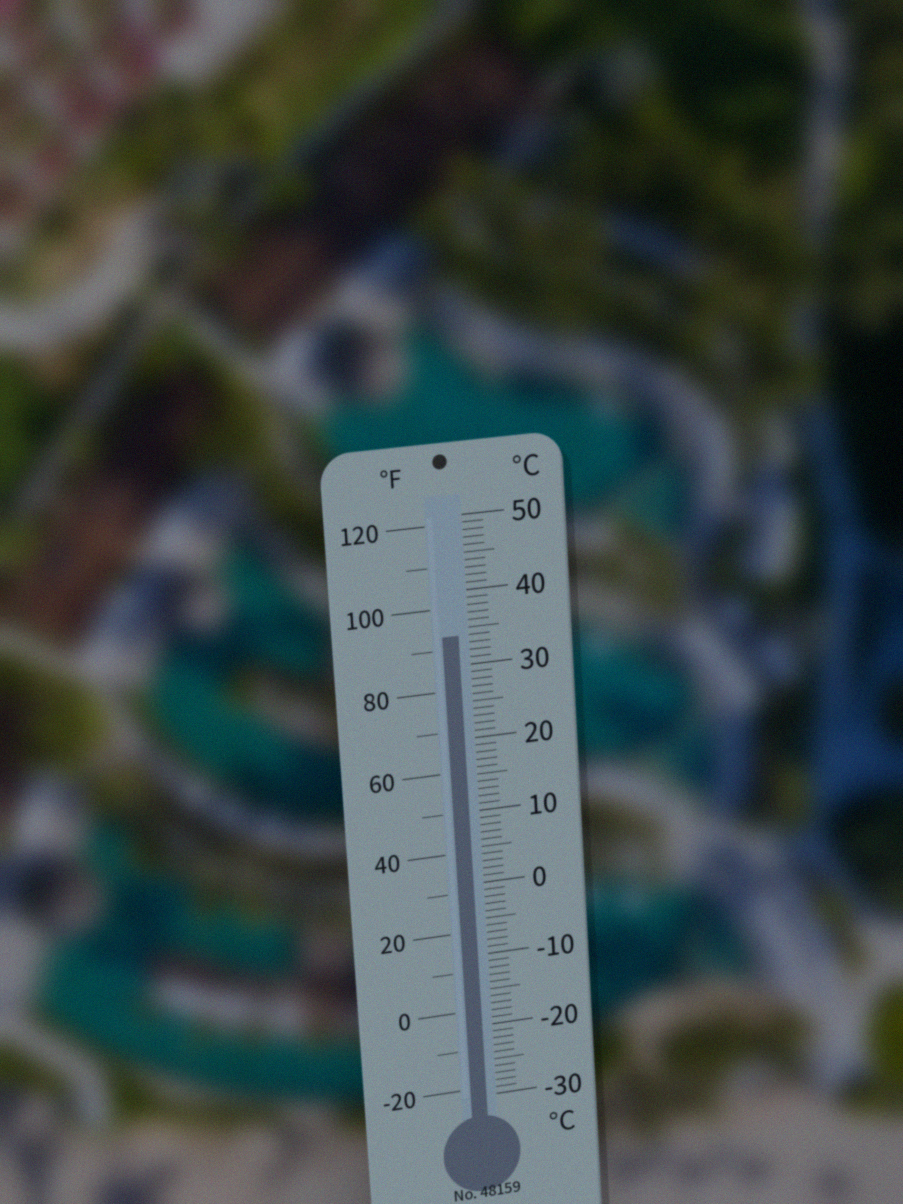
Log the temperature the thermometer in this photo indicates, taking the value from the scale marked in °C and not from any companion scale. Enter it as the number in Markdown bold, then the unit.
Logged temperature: **34** °C
